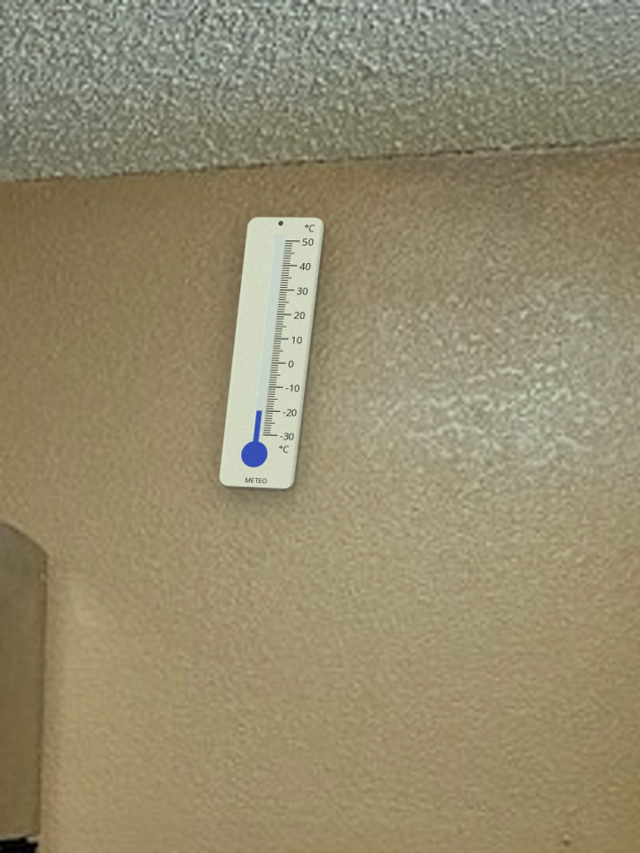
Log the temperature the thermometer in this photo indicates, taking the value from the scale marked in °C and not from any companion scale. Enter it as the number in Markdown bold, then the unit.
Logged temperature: **-20** °C
